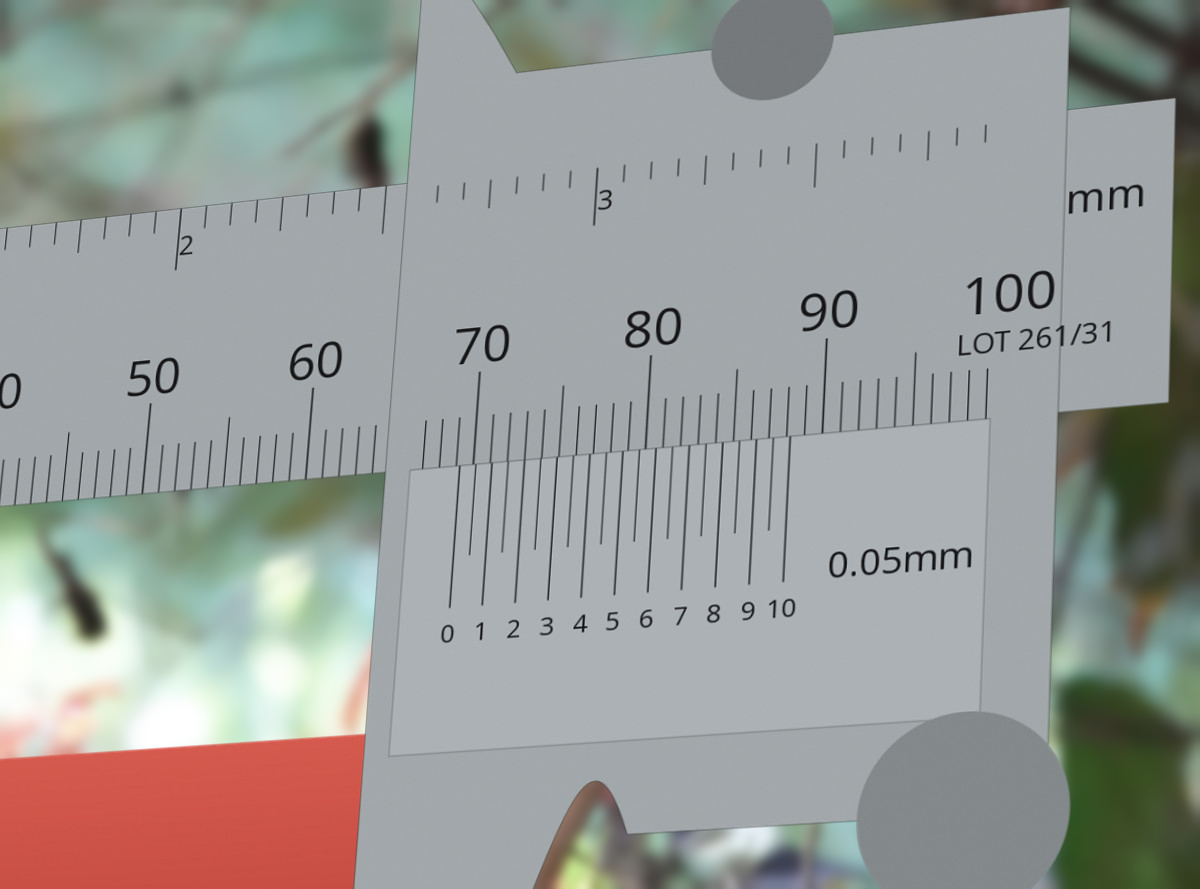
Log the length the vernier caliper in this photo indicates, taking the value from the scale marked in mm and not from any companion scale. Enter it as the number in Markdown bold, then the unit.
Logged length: **69.2** mm
